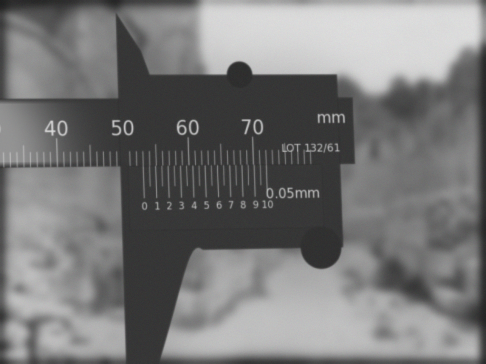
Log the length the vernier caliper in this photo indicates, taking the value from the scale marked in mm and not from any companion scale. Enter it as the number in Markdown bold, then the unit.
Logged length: **53.0** mm
